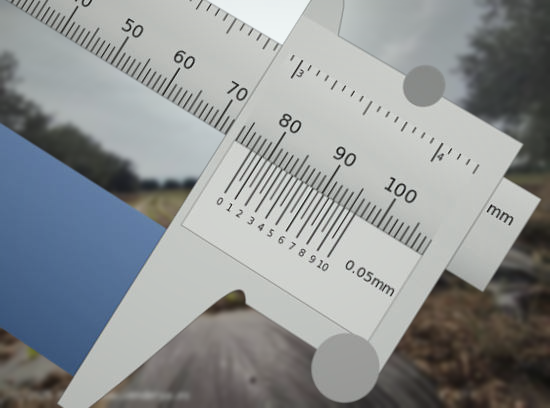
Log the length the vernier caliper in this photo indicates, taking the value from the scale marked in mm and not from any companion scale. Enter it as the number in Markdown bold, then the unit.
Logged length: **77.0** mm
